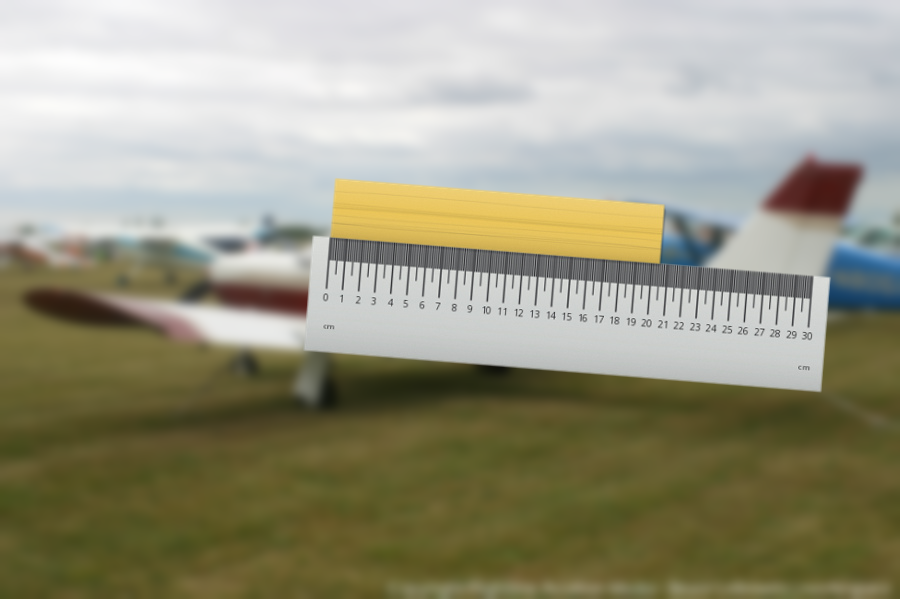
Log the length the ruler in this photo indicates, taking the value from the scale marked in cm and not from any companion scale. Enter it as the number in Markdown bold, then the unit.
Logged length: **20.5** cm
